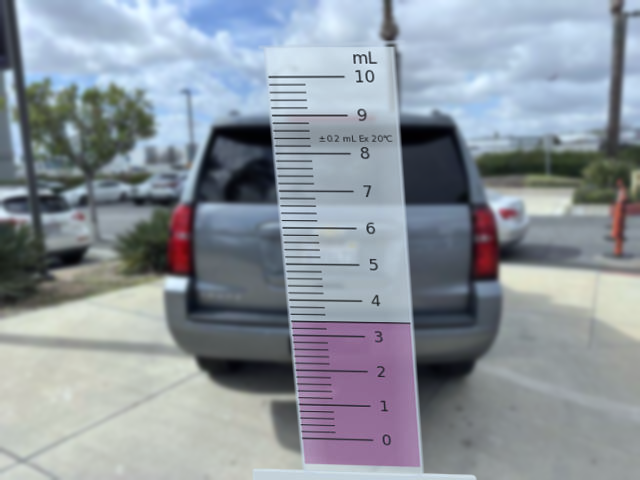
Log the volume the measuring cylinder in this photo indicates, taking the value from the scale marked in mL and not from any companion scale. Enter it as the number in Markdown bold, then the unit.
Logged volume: **3.4** mL
